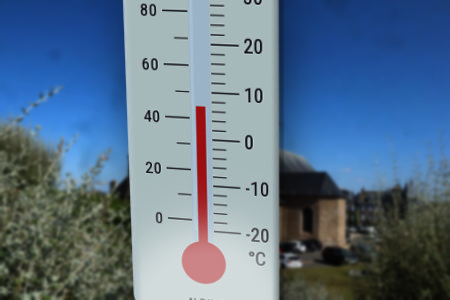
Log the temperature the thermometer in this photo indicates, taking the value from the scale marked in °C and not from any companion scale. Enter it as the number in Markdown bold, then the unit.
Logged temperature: **7** °C
